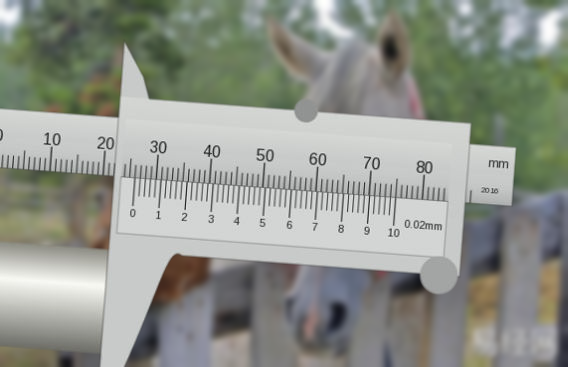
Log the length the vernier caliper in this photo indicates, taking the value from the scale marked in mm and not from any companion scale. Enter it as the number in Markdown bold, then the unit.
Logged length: **26.0** mm
